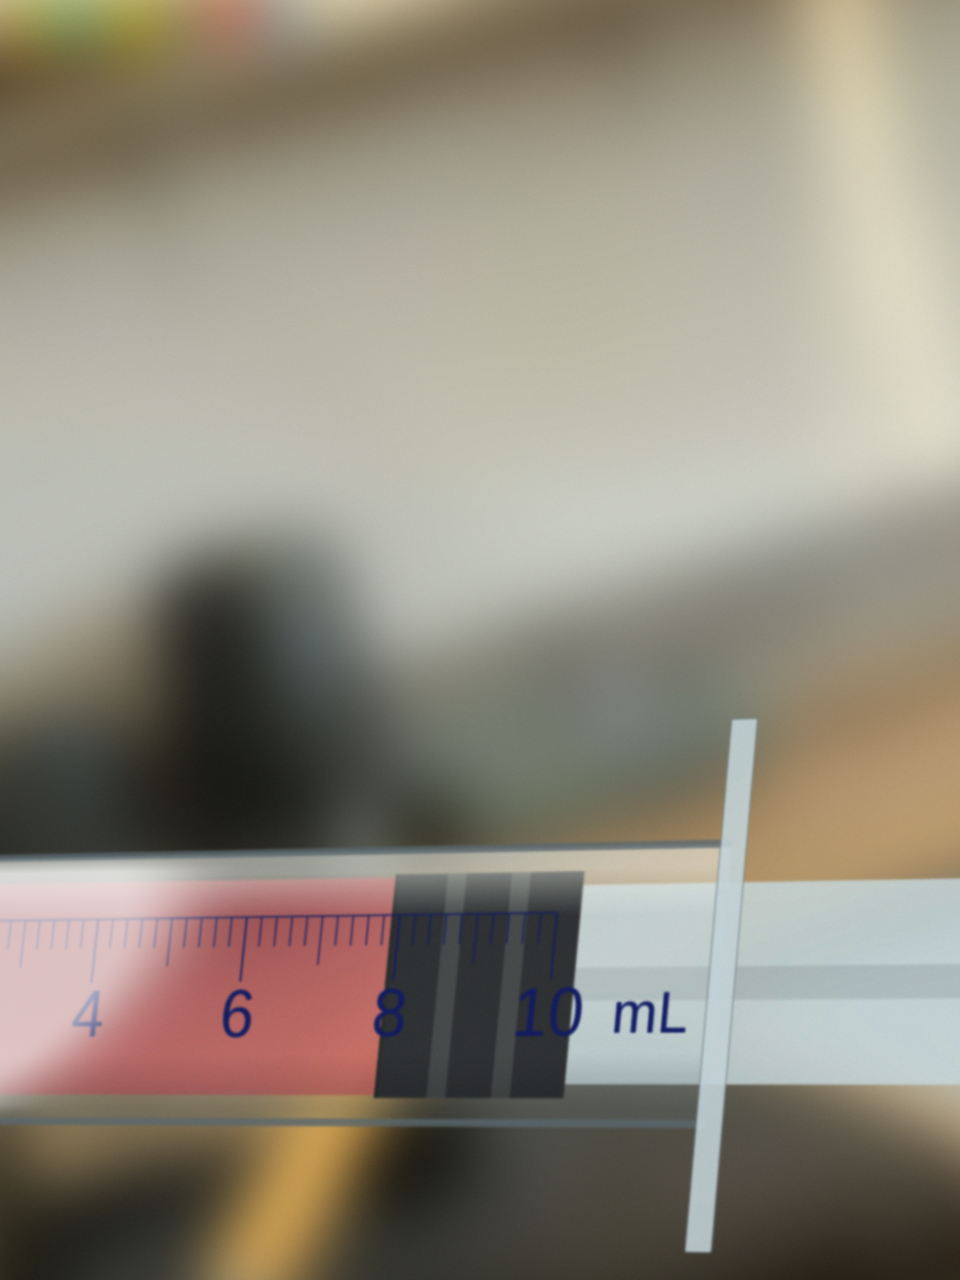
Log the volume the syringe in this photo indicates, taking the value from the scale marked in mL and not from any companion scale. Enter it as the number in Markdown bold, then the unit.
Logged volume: **7.9** mL
